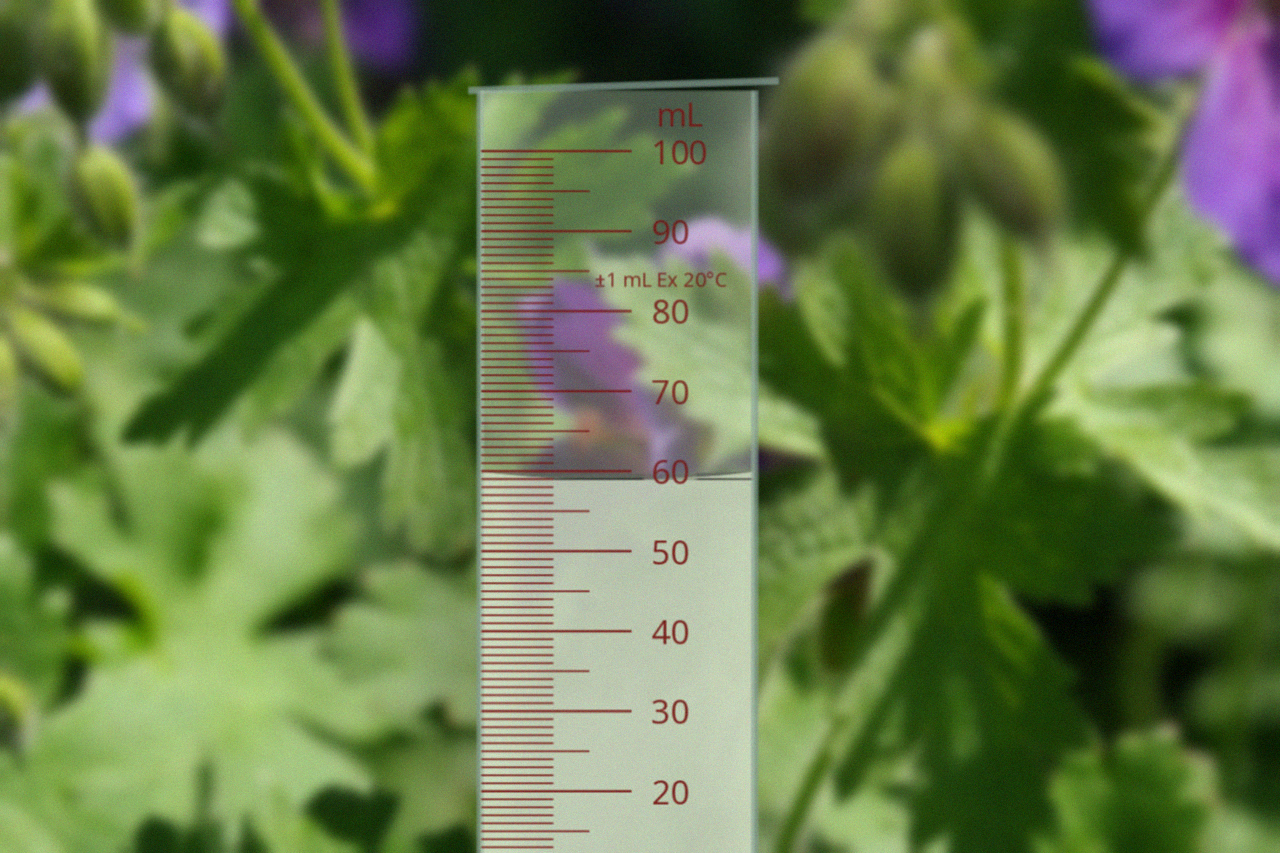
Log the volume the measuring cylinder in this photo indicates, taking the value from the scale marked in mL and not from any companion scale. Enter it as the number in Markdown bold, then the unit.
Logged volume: **59** mL
